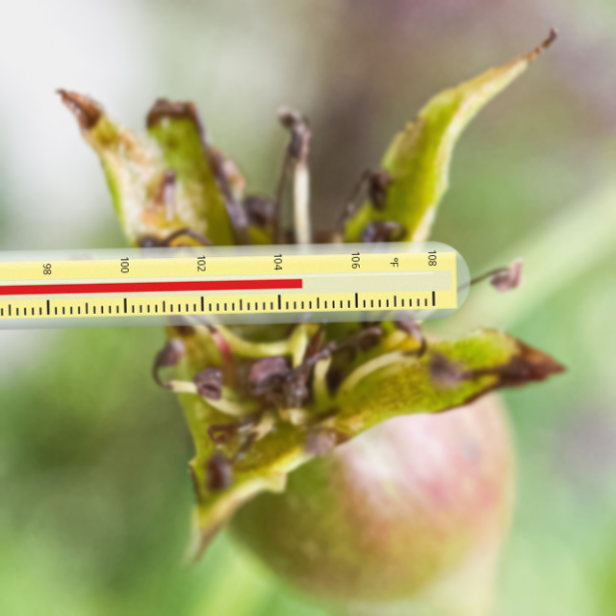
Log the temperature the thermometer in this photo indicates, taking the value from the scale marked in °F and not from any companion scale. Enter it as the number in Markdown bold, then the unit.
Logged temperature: **104.6** °F
